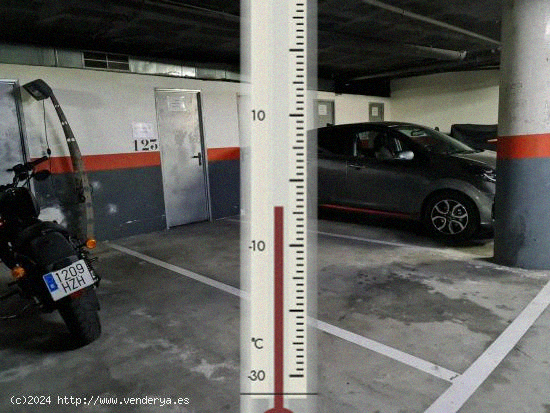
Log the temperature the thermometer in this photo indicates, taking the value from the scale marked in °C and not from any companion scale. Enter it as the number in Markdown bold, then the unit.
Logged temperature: **-4** °C
